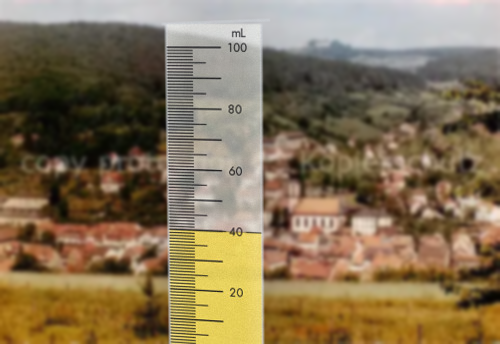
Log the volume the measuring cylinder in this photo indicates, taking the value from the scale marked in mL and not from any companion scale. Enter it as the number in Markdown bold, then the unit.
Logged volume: **40** mL
